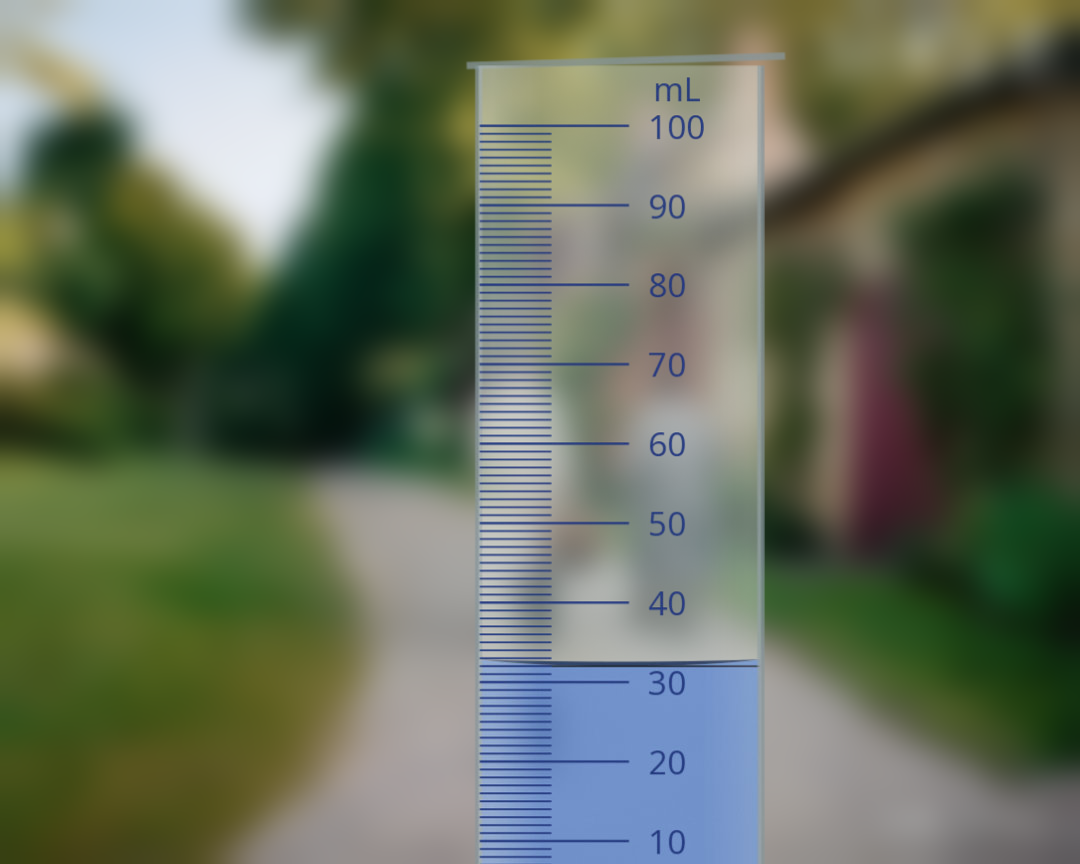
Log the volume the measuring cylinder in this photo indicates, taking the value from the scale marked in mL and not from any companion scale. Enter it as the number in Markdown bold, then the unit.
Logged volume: **32** mL
